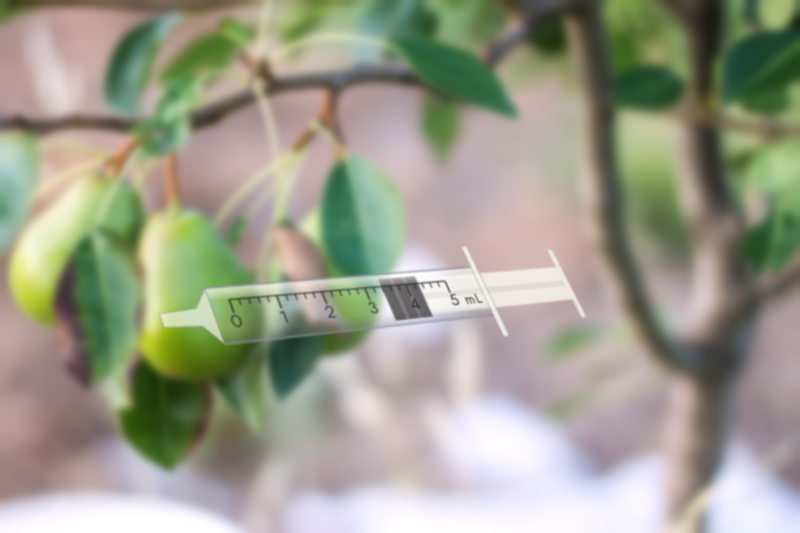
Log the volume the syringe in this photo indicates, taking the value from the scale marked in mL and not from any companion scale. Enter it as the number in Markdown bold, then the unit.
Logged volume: **3.4** mL
